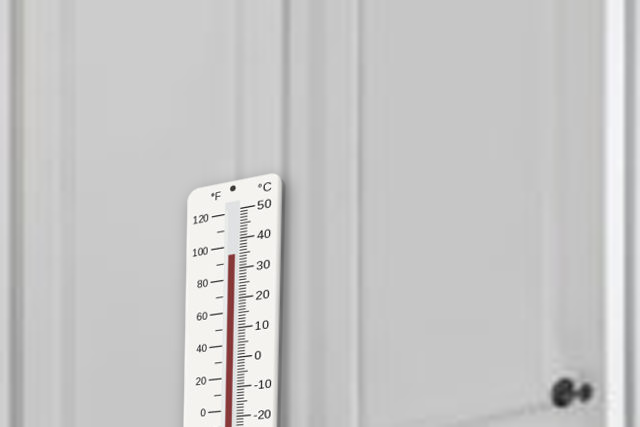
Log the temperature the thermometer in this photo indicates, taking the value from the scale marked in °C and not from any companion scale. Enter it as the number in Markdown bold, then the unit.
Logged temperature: **35** °C
